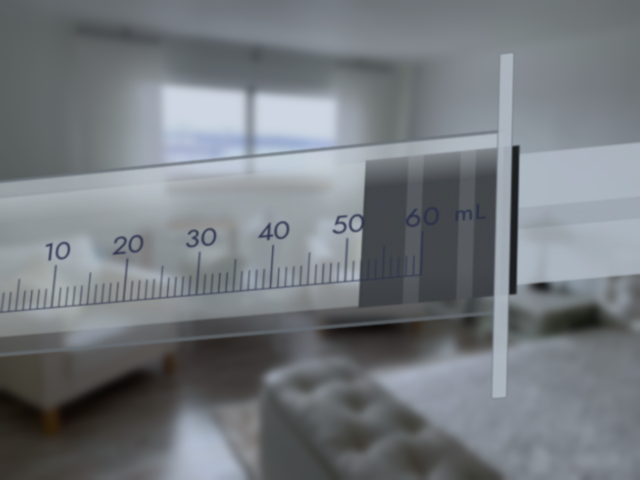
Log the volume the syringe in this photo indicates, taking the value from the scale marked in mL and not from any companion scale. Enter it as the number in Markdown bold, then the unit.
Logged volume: **52** mL
